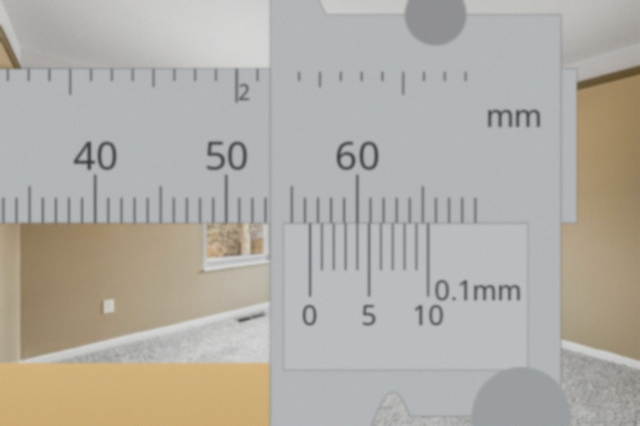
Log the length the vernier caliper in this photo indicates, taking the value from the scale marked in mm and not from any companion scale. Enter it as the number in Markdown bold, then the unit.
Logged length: **56.4** mm
